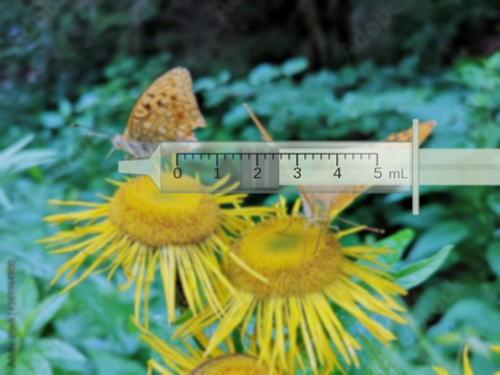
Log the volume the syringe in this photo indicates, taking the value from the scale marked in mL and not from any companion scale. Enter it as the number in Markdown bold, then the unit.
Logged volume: **1.6** mL
